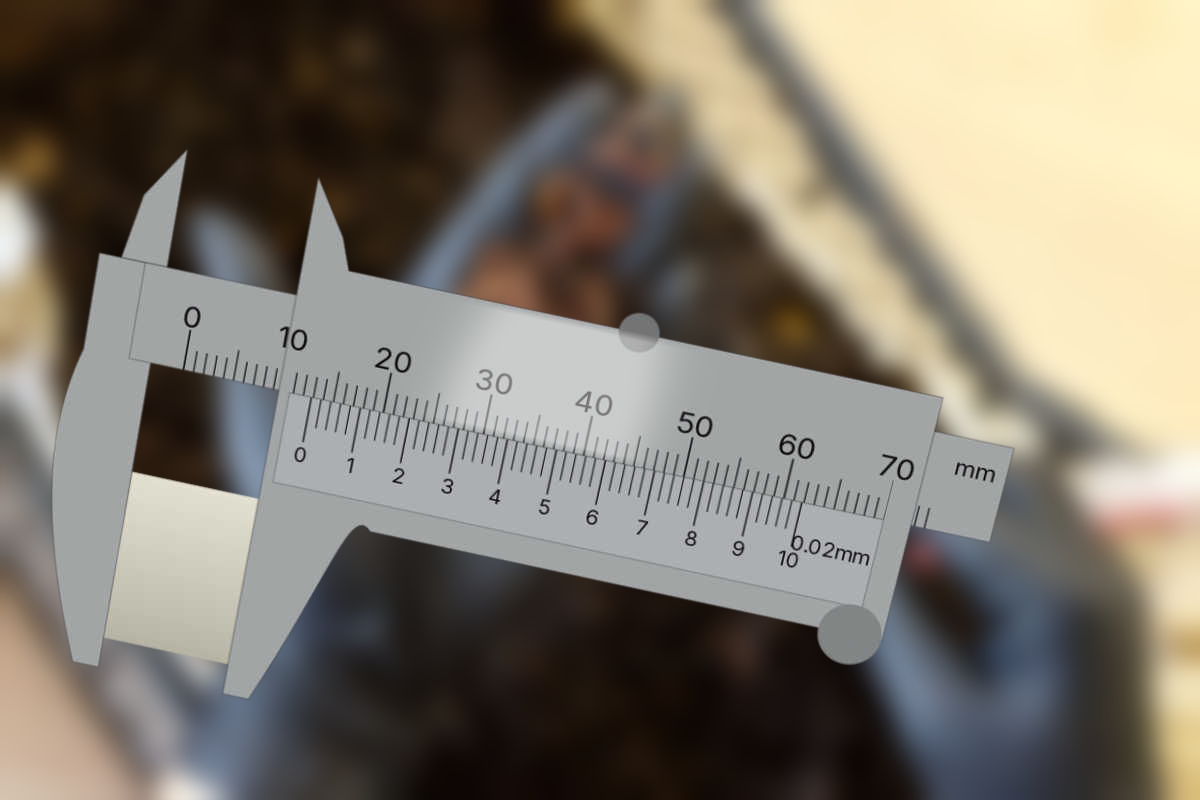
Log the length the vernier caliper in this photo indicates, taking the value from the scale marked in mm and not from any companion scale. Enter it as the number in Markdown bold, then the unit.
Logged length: **12.8** mm
